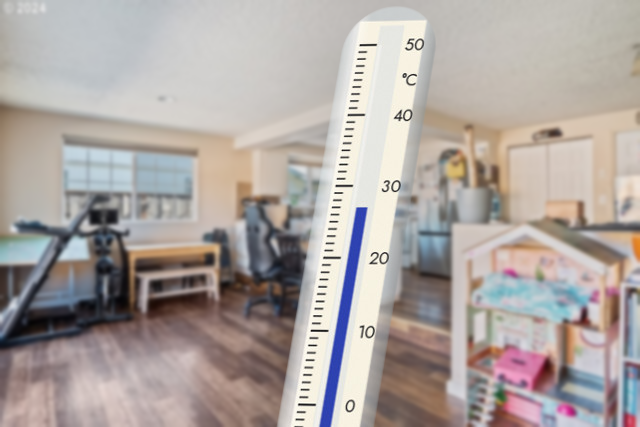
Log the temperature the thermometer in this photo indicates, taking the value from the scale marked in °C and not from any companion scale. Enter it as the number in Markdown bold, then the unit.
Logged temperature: **27** °C
